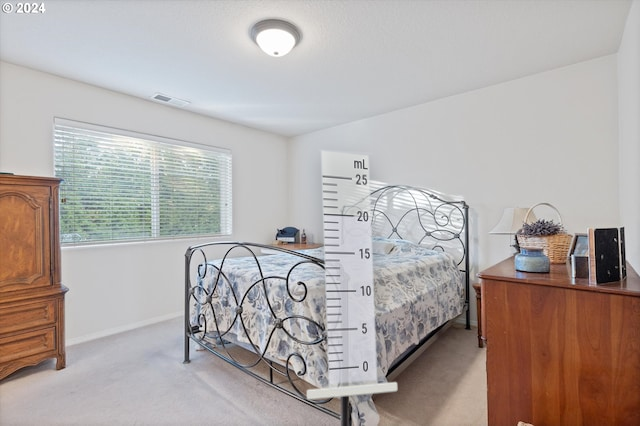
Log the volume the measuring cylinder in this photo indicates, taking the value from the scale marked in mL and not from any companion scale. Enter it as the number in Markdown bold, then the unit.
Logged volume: **20** mL
